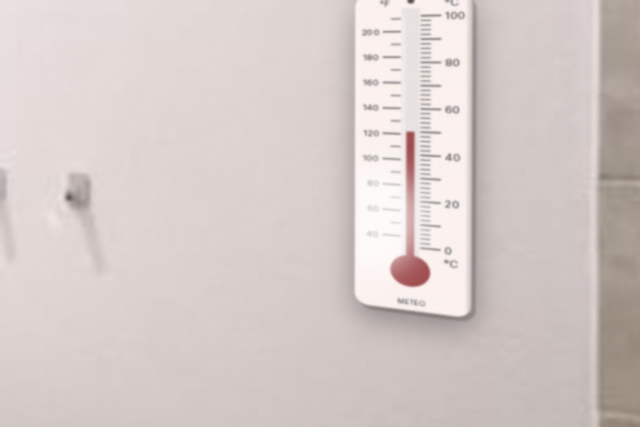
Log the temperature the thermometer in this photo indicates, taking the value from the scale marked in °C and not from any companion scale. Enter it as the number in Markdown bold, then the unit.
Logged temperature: **50** °C
